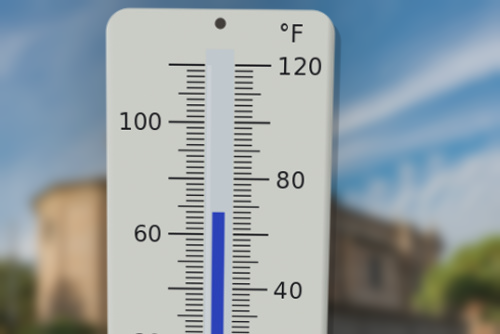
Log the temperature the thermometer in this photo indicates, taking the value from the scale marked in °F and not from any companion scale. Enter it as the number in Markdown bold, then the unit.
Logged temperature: **68** °F
